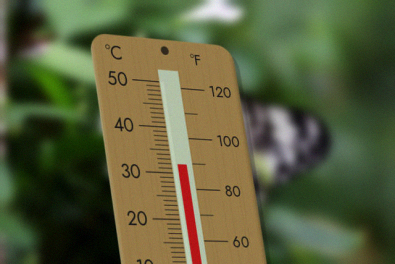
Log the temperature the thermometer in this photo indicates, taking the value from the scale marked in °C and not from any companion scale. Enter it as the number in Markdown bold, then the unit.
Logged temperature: **32** °C
